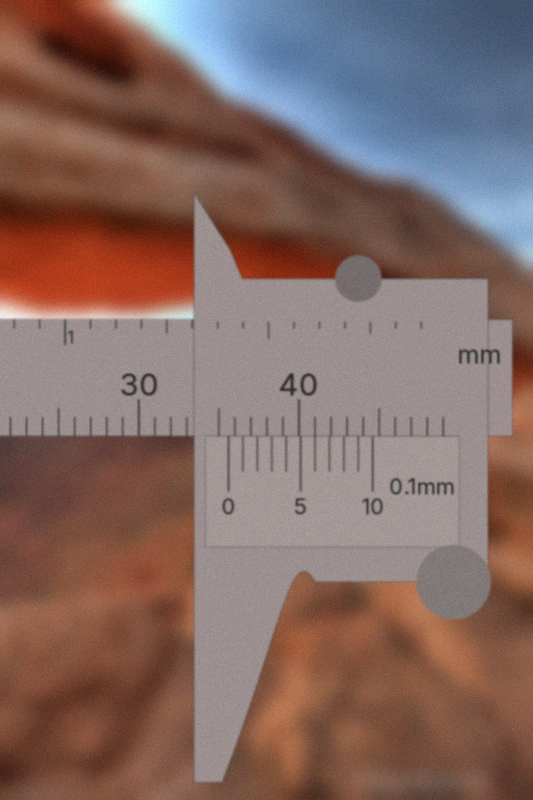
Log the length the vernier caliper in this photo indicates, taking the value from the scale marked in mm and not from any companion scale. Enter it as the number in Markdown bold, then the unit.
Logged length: **35.6** mm
